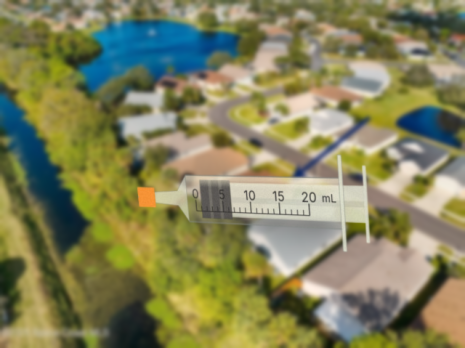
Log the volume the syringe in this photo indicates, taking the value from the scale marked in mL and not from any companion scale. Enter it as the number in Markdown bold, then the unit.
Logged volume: **1** mL
